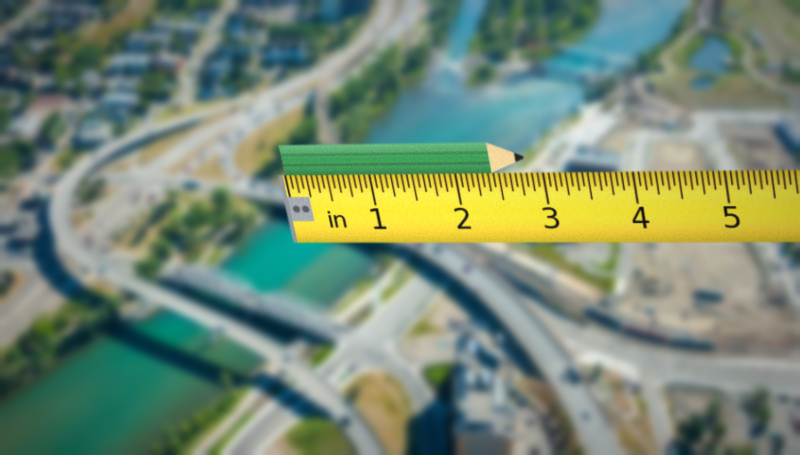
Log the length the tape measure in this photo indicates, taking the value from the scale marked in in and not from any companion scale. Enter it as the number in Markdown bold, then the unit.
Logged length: **2.8125** in
